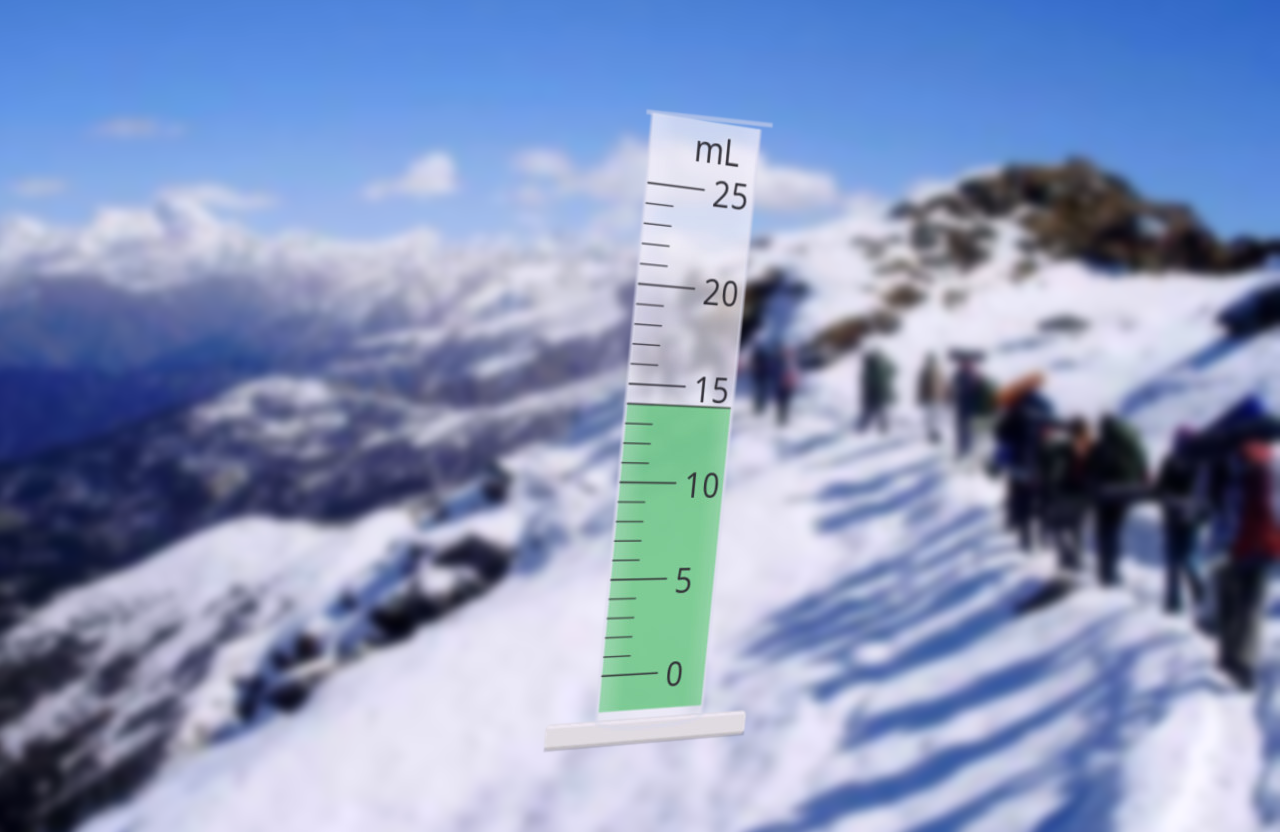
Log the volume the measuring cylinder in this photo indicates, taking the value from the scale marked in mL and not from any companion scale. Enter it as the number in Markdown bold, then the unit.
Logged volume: **14** mL
